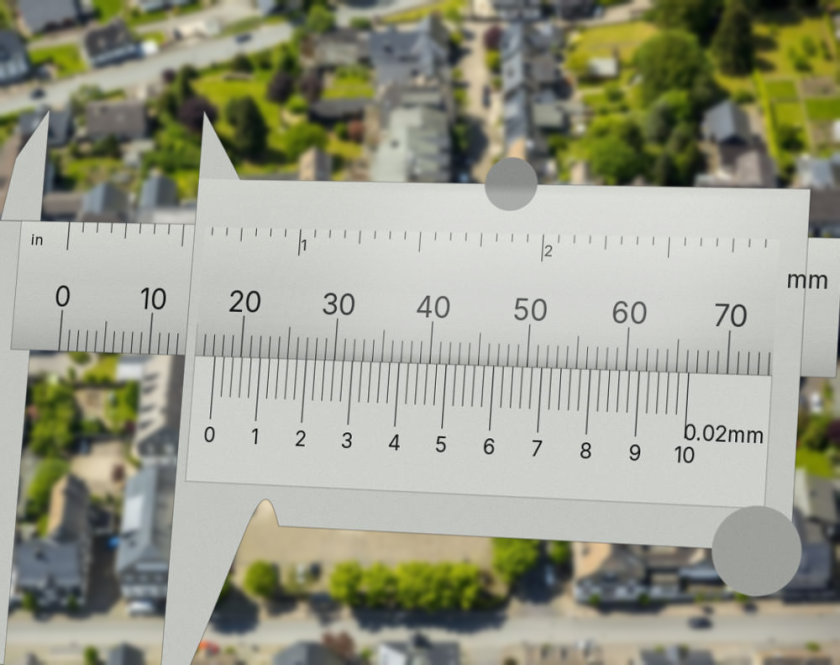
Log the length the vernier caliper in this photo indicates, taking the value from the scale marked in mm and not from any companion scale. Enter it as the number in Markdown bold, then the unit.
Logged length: **17.2** mm
